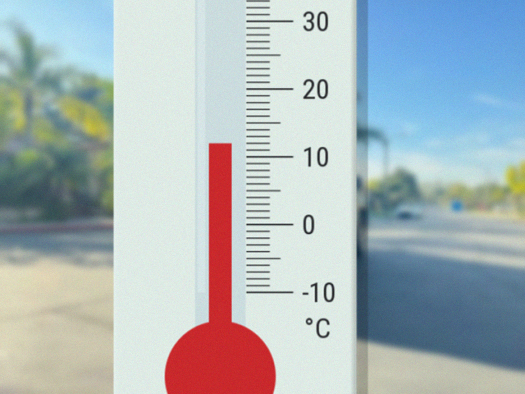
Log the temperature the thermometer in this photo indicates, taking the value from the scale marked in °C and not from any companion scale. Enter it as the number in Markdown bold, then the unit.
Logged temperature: **12** °C
